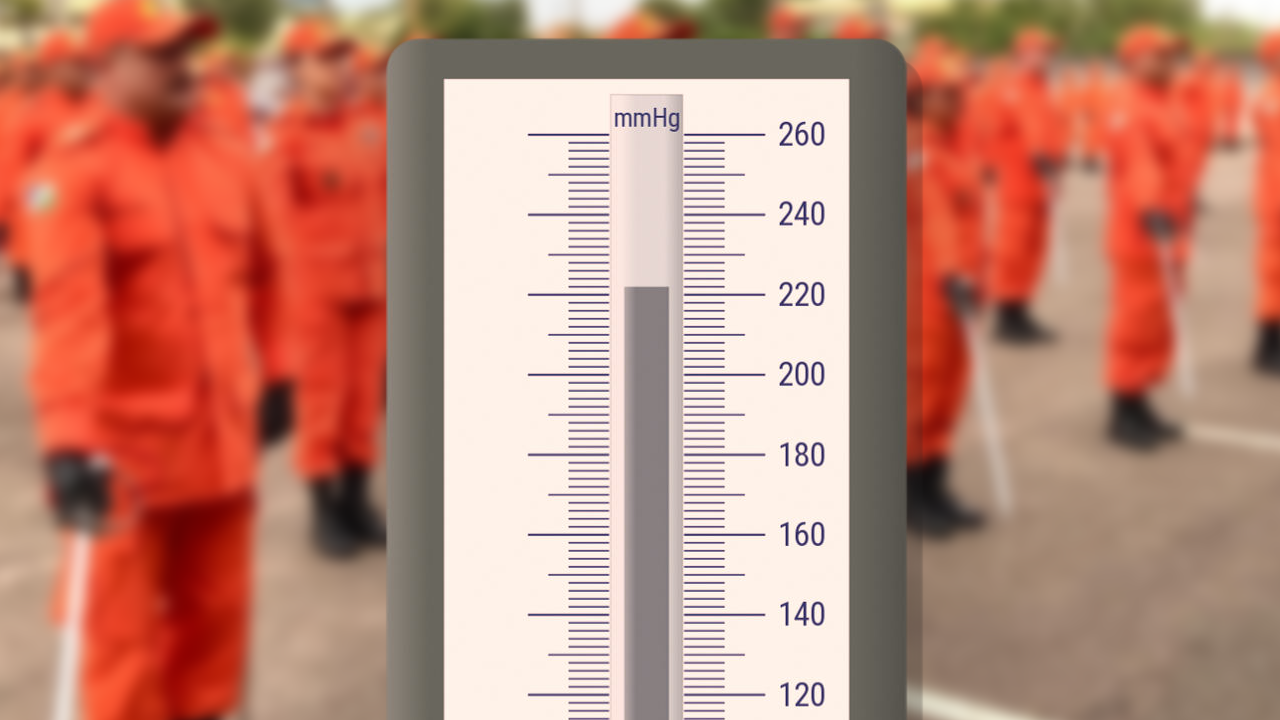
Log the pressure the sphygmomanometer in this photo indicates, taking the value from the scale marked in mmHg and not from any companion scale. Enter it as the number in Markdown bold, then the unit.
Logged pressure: **222** mmHg
